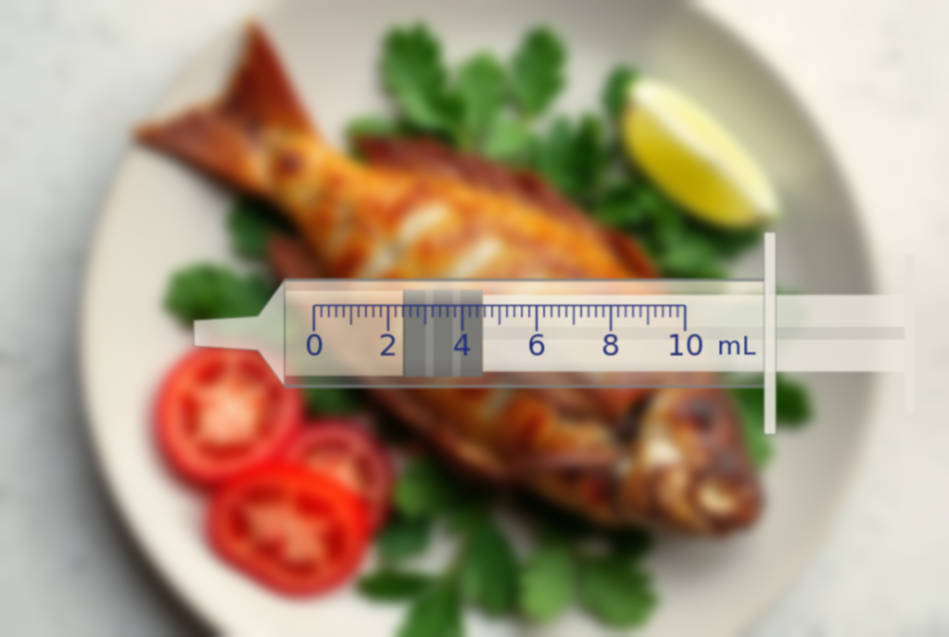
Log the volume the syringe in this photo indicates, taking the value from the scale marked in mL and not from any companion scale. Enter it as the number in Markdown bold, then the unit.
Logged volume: **2.4** mL
